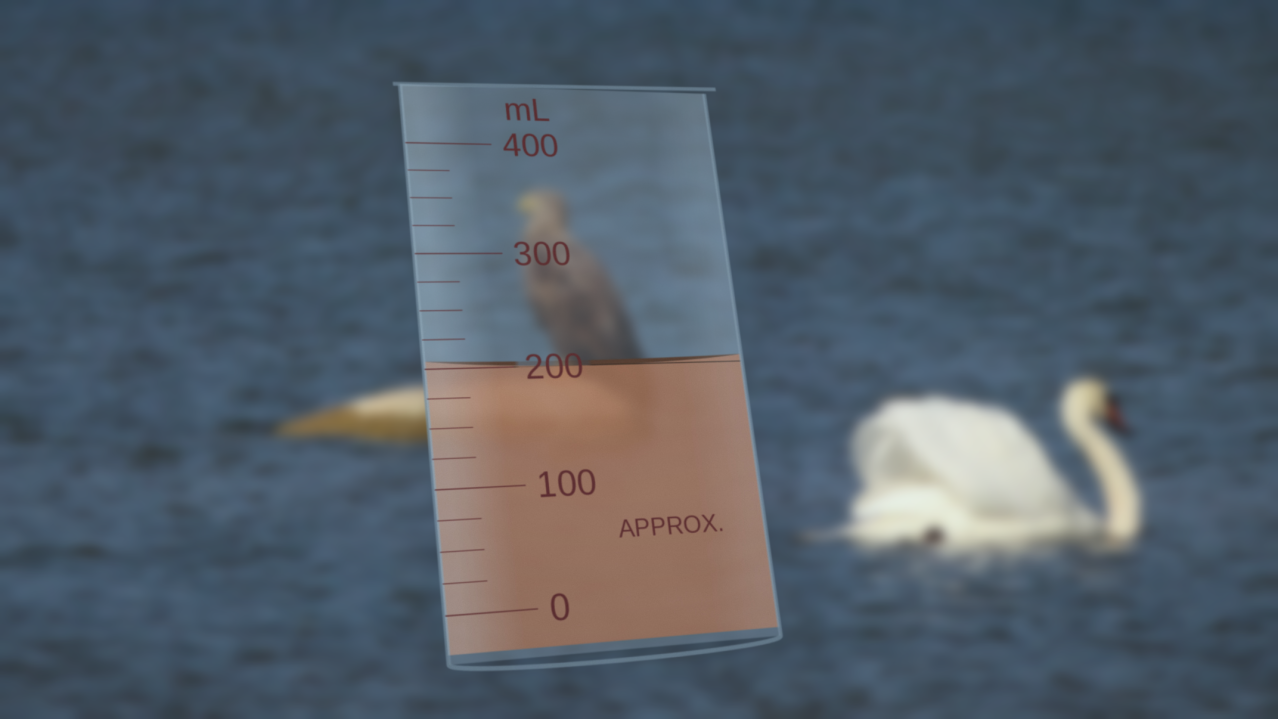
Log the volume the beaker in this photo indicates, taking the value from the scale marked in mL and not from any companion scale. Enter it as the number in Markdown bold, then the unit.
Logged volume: **200** mL
